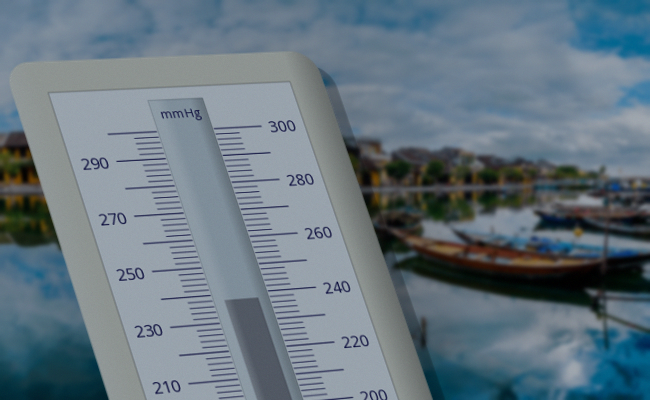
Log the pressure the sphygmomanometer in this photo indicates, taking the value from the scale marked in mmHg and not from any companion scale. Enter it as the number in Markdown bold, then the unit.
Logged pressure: **238** mmHg
